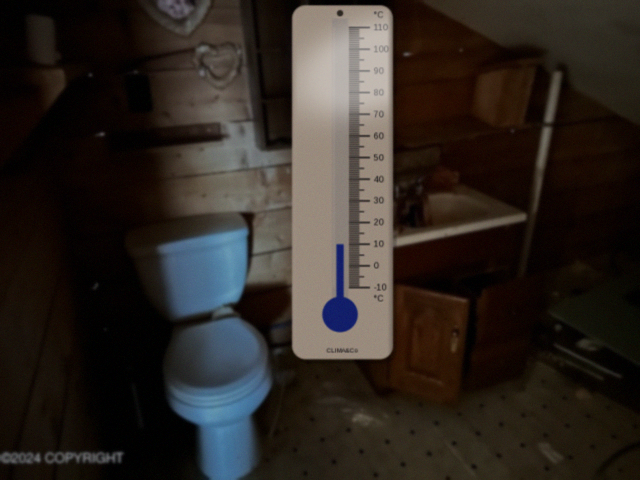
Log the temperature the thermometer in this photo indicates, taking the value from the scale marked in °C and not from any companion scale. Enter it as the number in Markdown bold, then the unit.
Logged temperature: **10** °C
